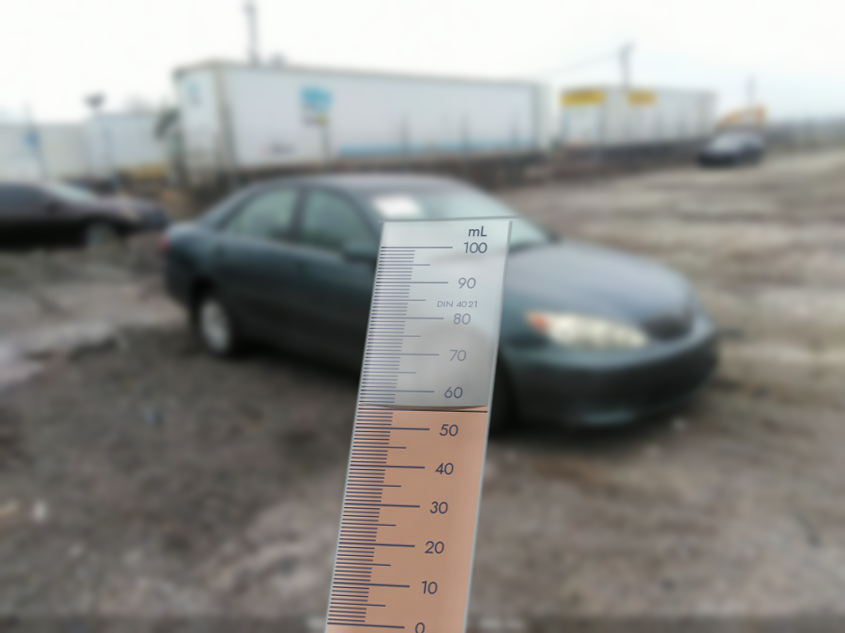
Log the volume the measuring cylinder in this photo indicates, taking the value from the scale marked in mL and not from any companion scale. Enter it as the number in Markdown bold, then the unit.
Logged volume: **55** mL
